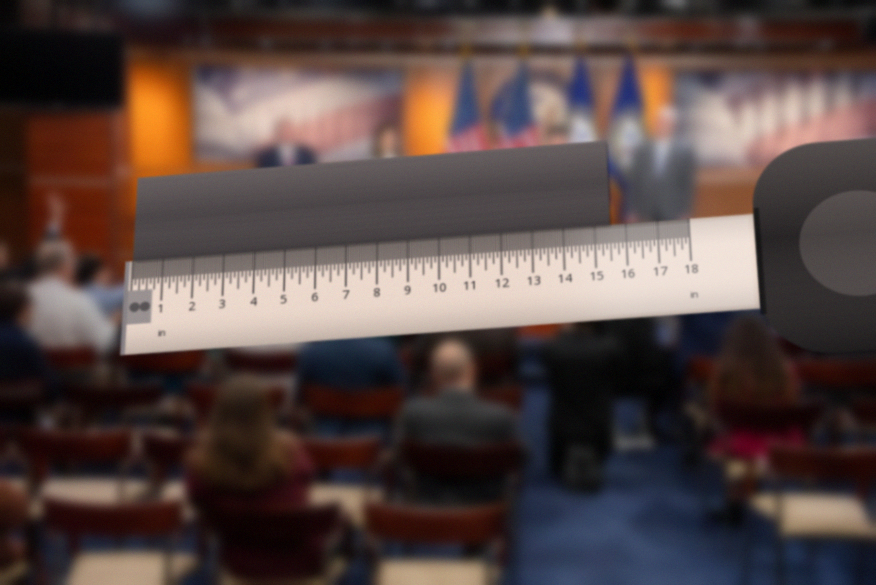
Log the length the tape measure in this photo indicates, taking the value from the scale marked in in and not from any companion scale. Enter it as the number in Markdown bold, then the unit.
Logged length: **15.5** in
